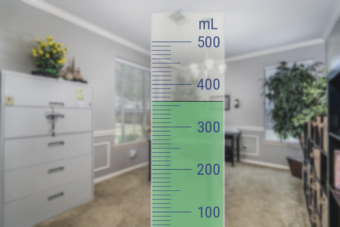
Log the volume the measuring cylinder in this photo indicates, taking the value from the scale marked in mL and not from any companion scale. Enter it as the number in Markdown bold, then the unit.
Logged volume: **360** mL
